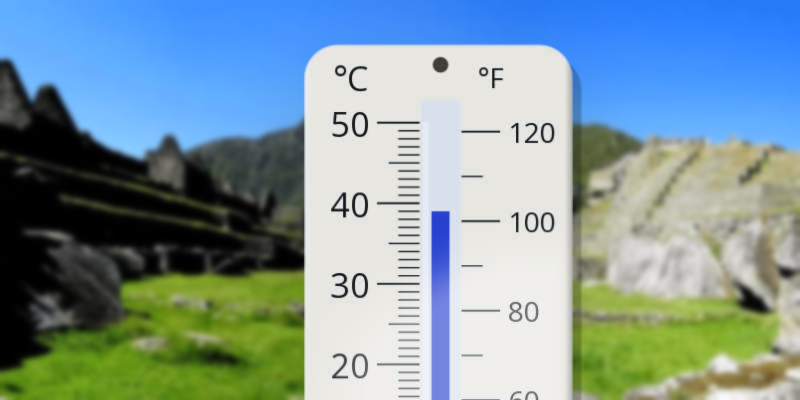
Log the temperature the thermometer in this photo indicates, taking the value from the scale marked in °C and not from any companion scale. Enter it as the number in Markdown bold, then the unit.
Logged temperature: **39** °C
